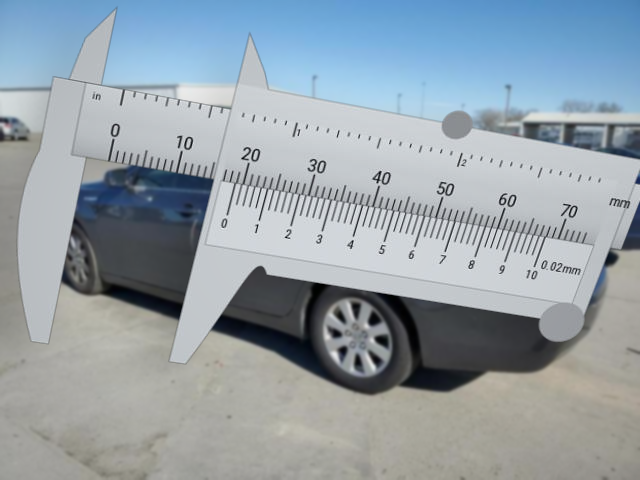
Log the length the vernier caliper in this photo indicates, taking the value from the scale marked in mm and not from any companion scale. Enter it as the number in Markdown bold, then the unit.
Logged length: **18.8** mm
